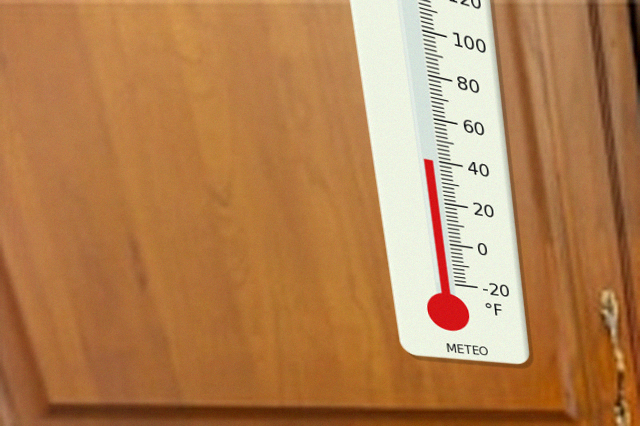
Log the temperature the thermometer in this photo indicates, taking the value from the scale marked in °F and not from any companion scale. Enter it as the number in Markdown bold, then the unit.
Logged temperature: **40** °F
